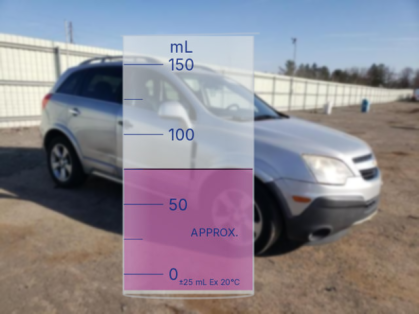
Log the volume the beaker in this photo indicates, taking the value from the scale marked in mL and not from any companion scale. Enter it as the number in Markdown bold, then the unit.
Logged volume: **75** mL
